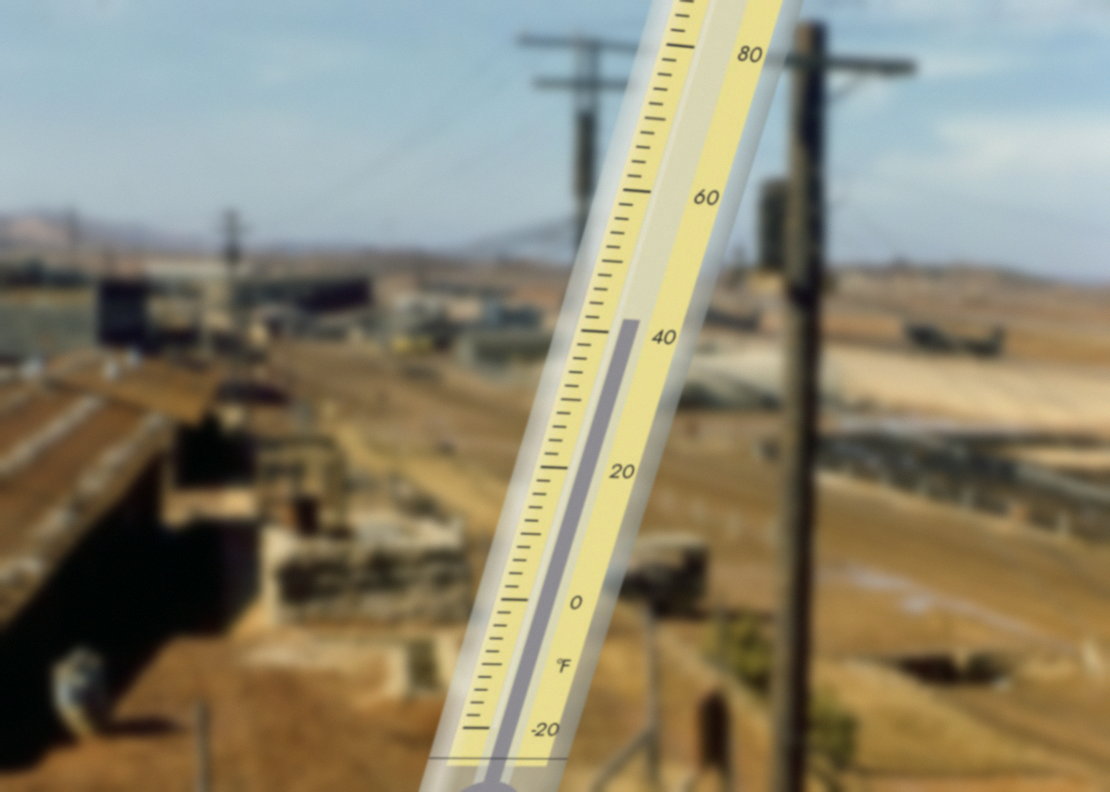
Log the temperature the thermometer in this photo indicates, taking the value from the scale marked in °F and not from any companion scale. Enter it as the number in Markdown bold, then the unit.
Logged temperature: **42** °F
